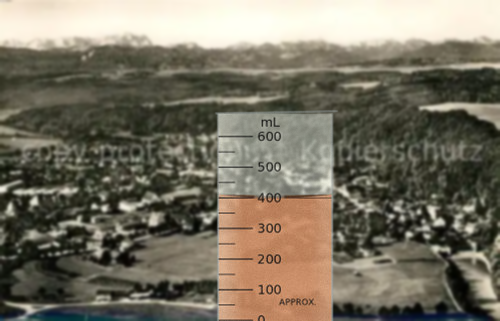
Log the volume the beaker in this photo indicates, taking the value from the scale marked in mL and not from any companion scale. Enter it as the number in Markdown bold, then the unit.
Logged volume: **400** mL
